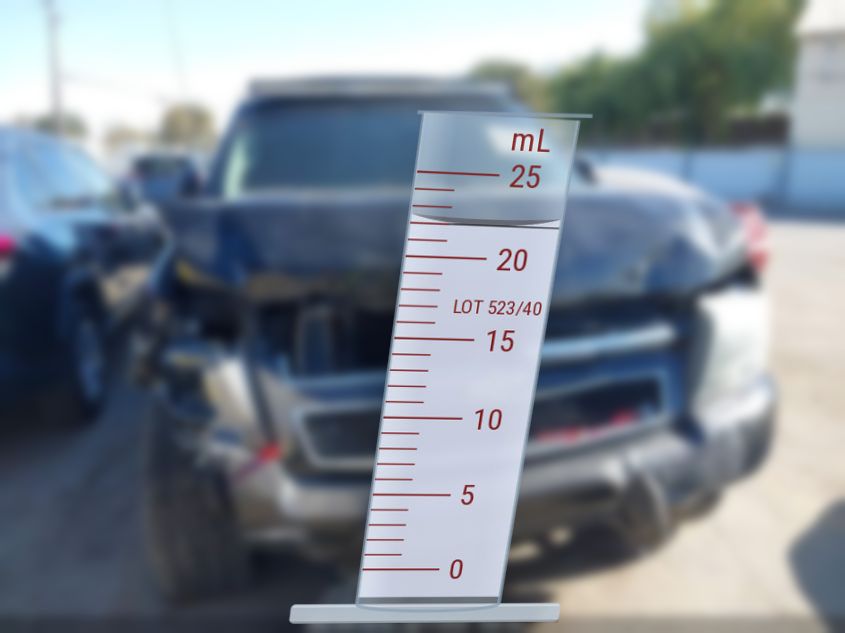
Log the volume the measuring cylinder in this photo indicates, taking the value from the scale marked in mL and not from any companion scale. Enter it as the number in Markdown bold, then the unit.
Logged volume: **22** mL
